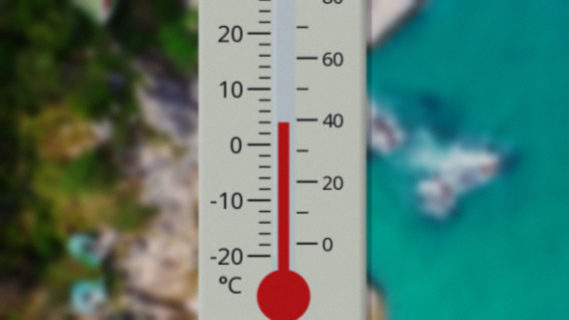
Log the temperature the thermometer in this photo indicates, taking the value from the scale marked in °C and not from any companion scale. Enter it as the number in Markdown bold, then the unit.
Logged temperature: **4** °C
